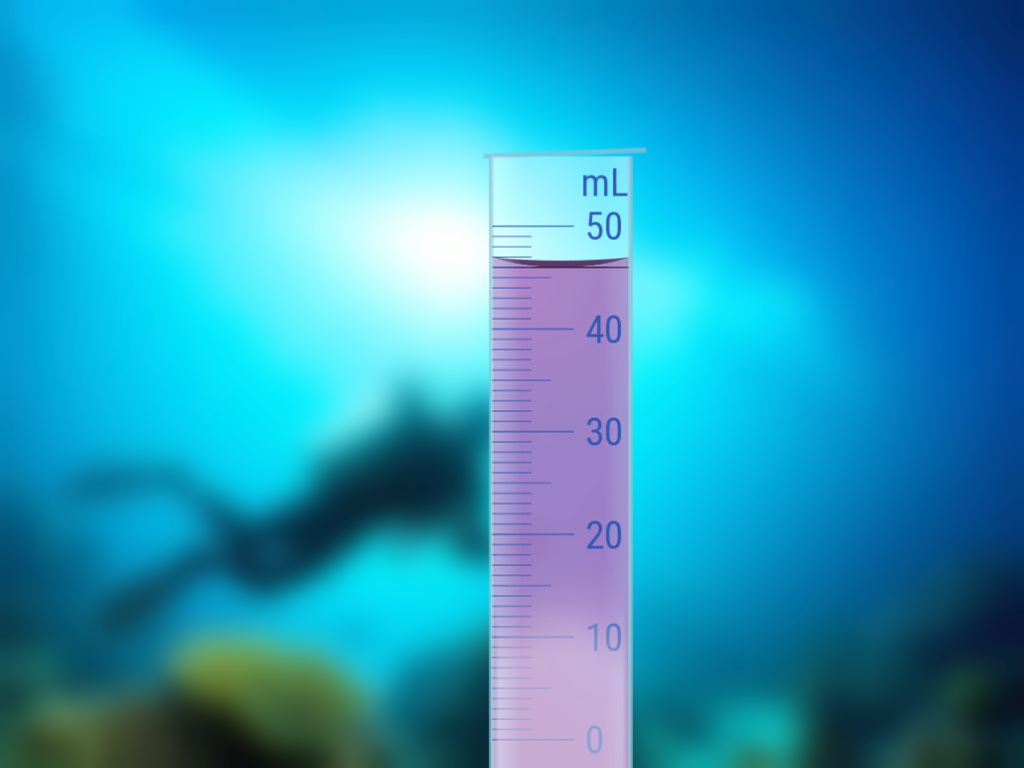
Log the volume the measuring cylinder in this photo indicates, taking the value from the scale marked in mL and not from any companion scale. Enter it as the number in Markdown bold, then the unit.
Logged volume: **46** mL
